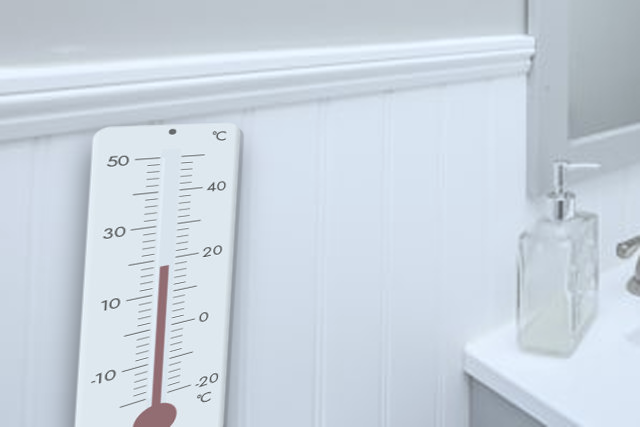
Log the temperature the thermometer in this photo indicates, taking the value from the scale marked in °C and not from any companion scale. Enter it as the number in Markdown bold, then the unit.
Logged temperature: **18** °C
